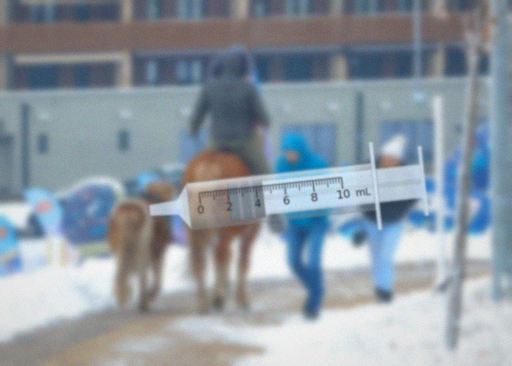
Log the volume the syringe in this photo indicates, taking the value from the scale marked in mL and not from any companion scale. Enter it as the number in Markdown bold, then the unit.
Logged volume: **2** mL
